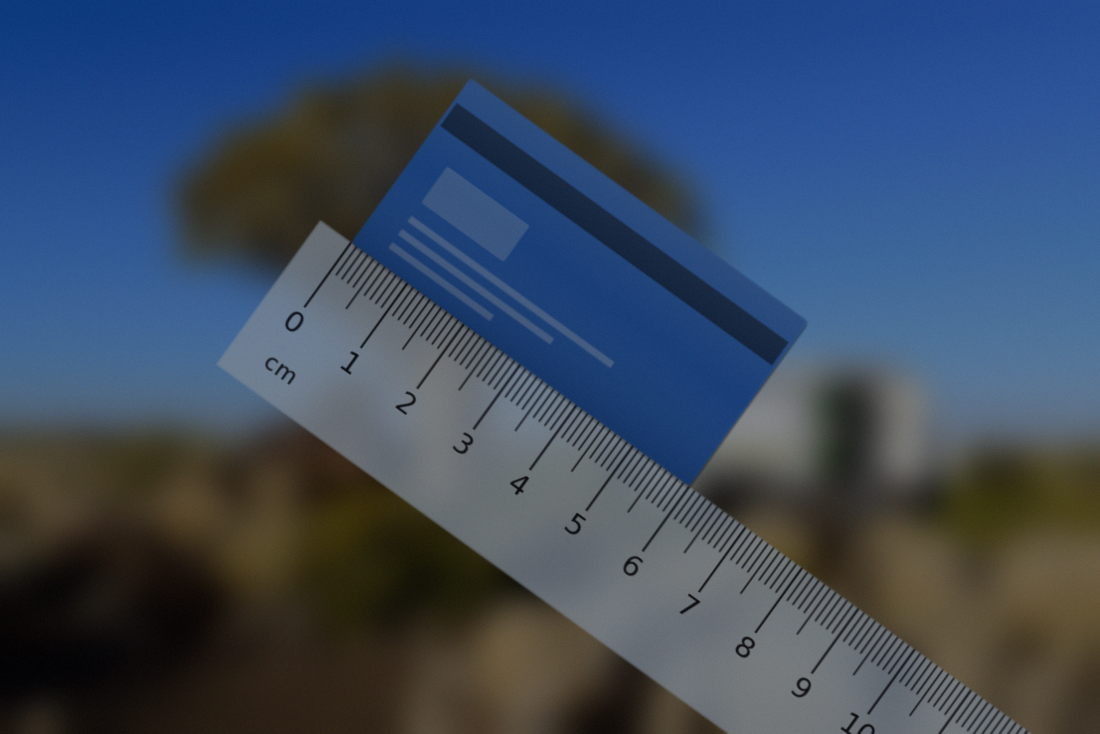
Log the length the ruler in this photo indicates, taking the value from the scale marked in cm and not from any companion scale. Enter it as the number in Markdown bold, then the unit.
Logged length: **6** cm
